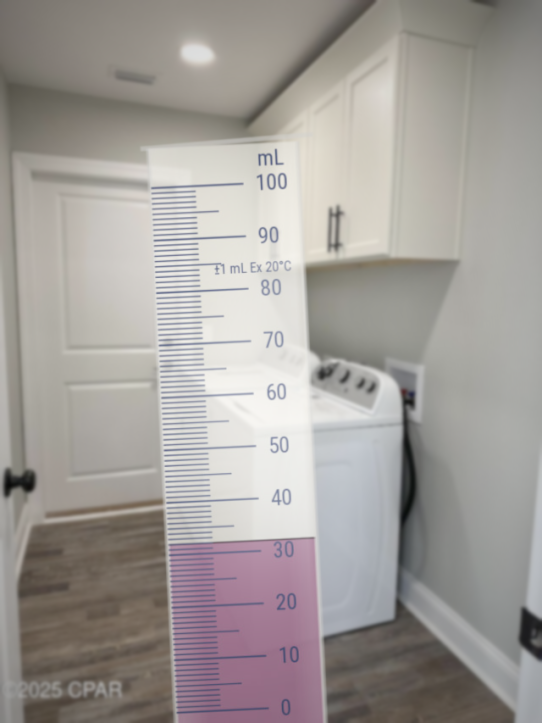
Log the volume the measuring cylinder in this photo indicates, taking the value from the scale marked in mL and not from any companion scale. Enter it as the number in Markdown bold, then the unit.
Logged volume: **32** mL
